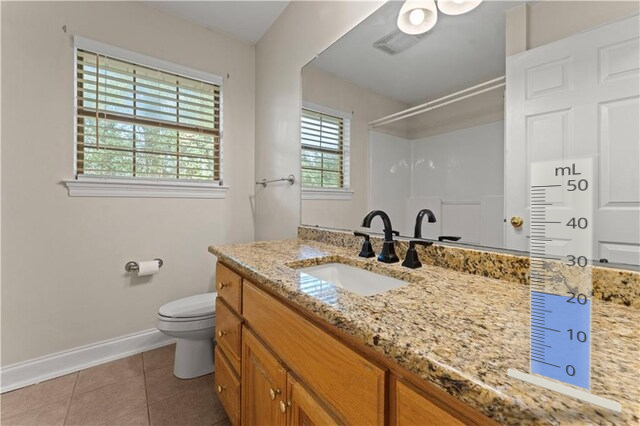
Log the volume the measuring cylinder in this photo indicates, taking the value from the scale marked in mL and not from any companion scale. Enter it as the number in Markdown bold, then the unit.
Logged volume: **20** mL
